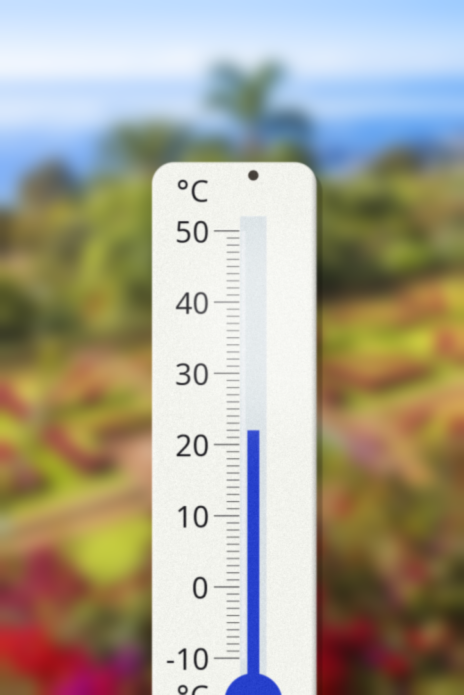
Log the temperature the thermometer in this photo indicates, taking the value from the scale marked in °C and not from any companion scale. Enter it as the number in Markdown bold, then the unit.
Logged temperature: **22** °C
